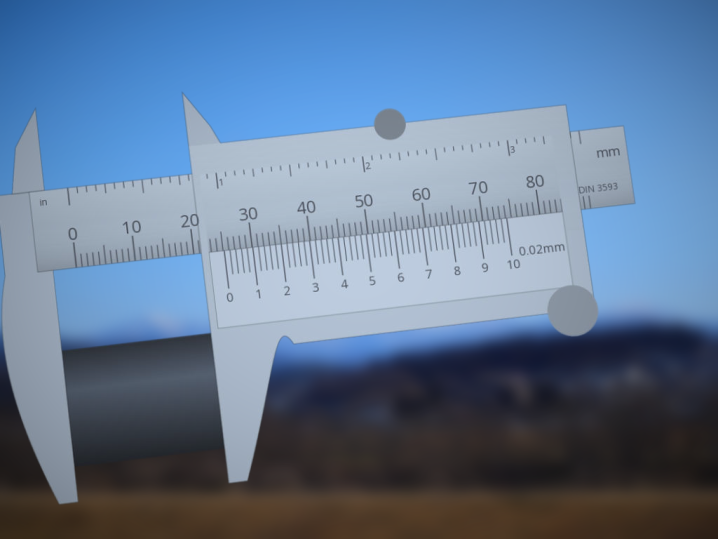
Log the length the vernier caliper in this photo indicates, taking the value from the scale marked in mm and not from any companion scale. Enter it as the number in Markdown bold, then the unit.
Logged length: **25.2** mm
